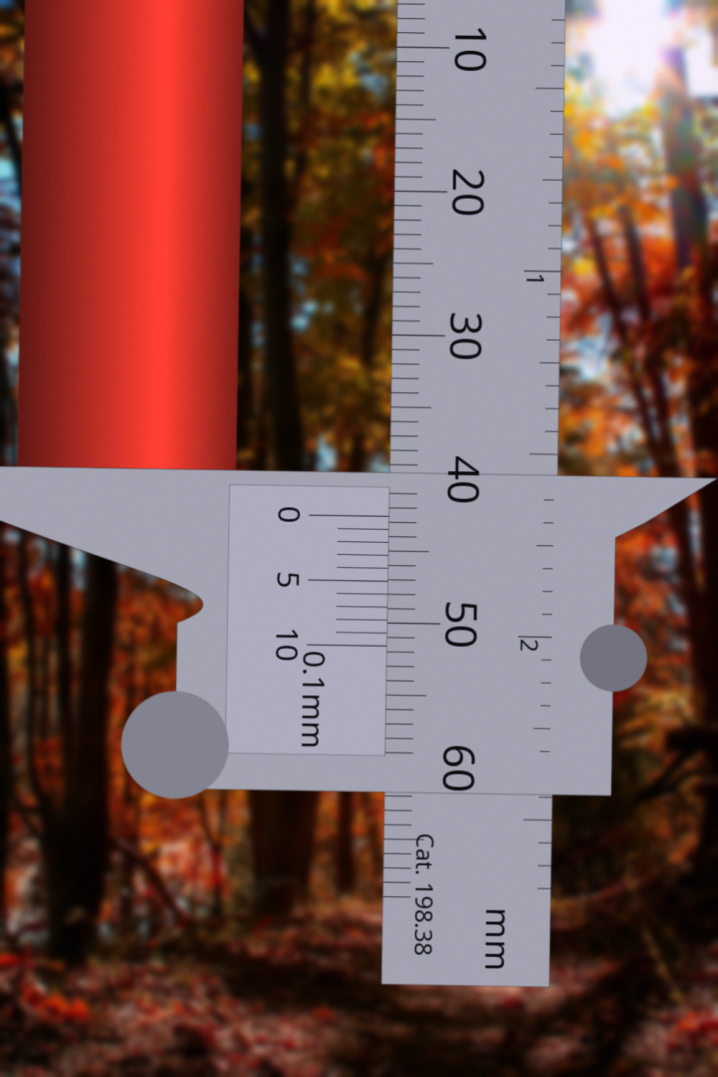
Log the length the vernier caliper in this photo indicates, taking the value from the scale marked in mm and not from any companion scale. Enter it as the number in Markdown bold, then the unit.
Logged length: **42.6** mm
